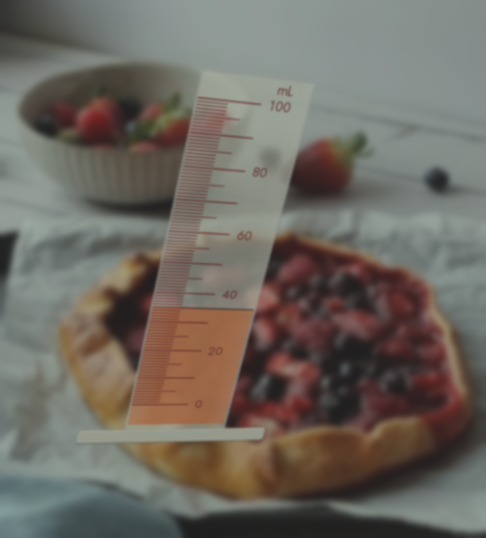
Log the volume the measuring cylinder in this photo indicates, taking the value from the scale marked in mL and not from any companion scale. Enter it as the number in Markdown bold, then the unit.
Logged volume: **35** mL
